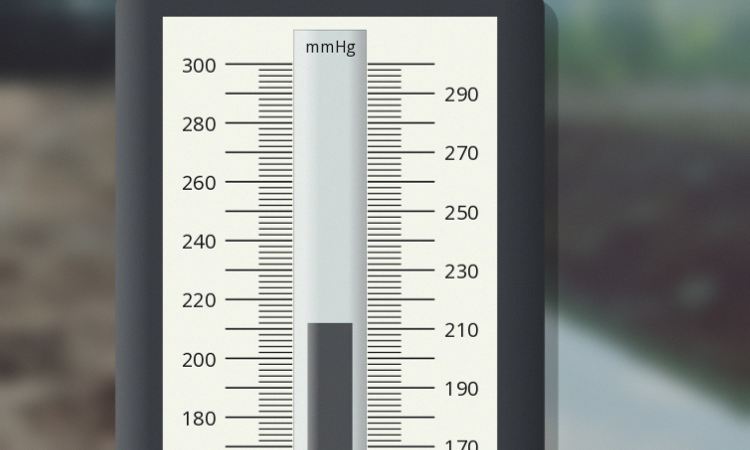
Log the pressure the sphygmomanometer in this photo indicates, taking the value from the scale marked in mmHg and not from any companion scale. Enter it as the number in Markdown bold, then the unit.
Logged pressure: **212** mmHg
